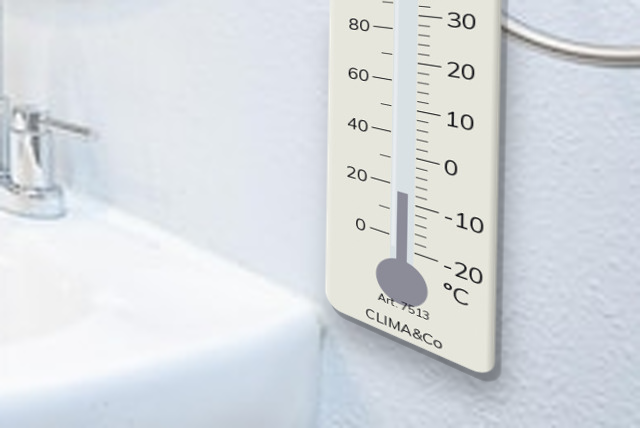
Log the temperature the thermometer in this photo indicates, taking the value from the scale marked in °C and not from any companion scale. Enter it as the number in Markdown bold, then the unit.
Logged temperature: **-8** °C
